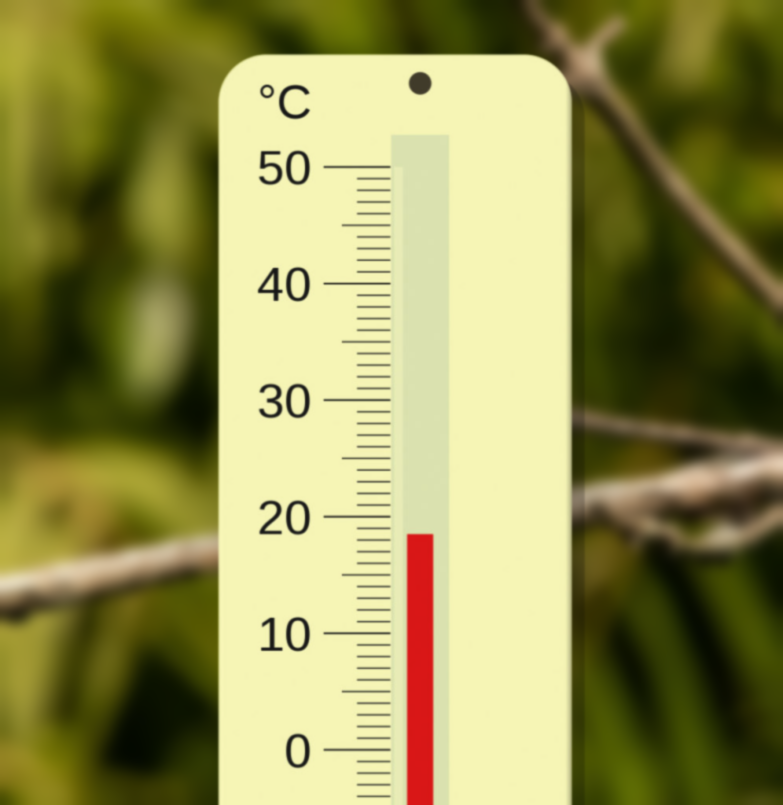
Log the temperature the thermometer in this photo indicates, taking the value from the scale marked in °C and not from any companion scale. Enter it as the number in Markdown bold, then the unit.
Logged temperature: **18.5** °C
